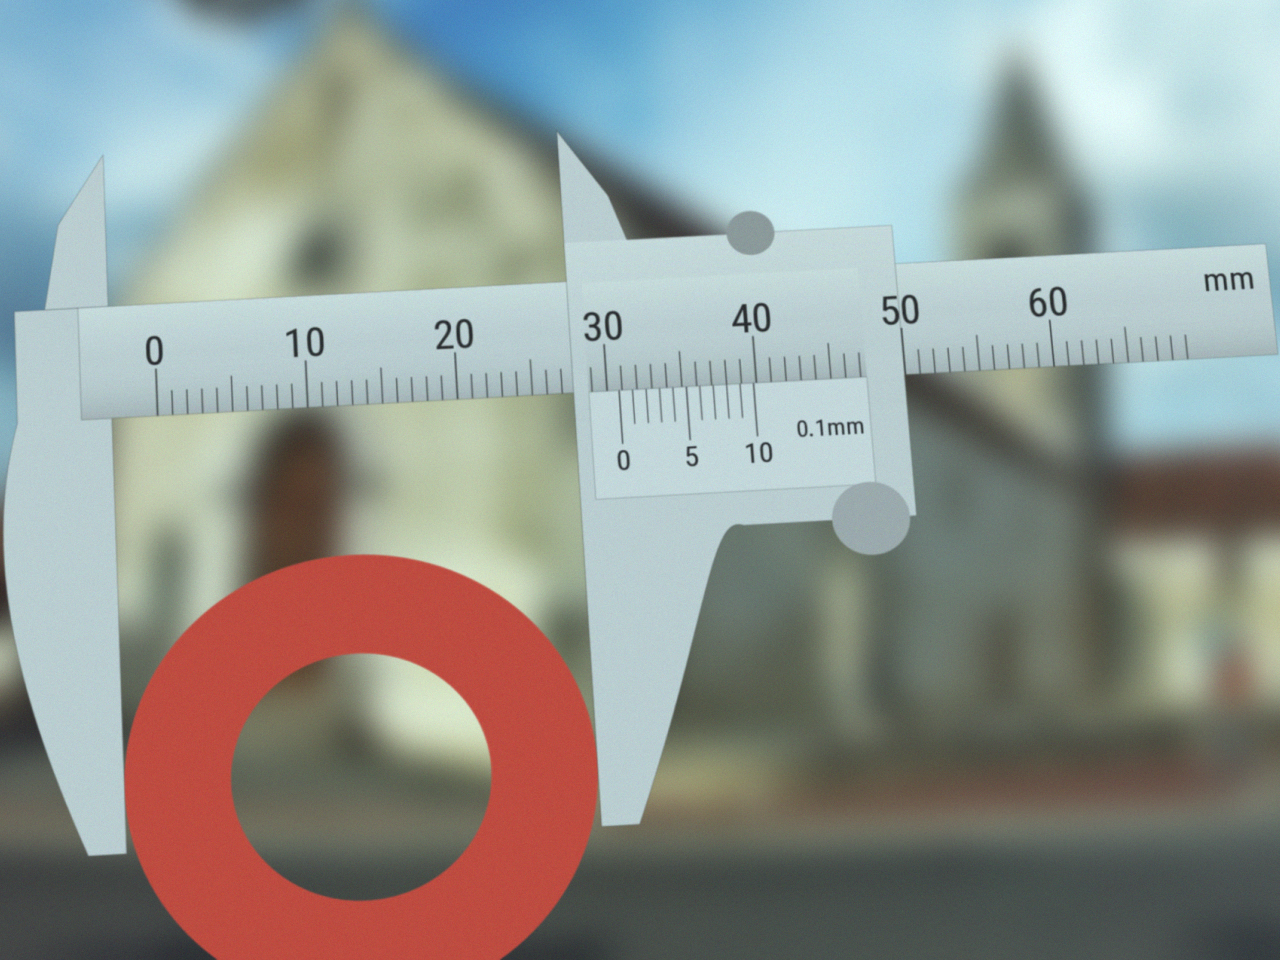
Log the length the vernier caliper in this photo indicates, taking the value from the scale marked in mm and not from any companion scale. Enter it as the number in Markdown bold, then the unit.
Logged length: **30.8** mm
